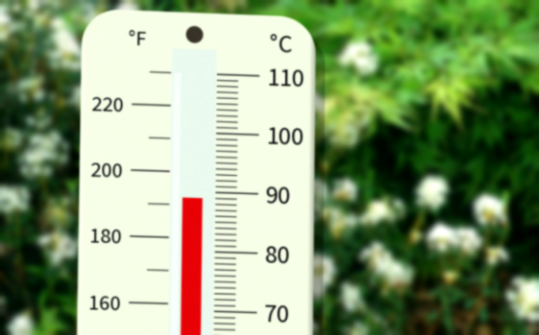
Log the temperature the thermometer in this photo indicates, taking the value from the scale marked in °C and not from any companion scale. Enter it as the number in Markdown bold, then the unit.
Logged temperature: **89** °C
